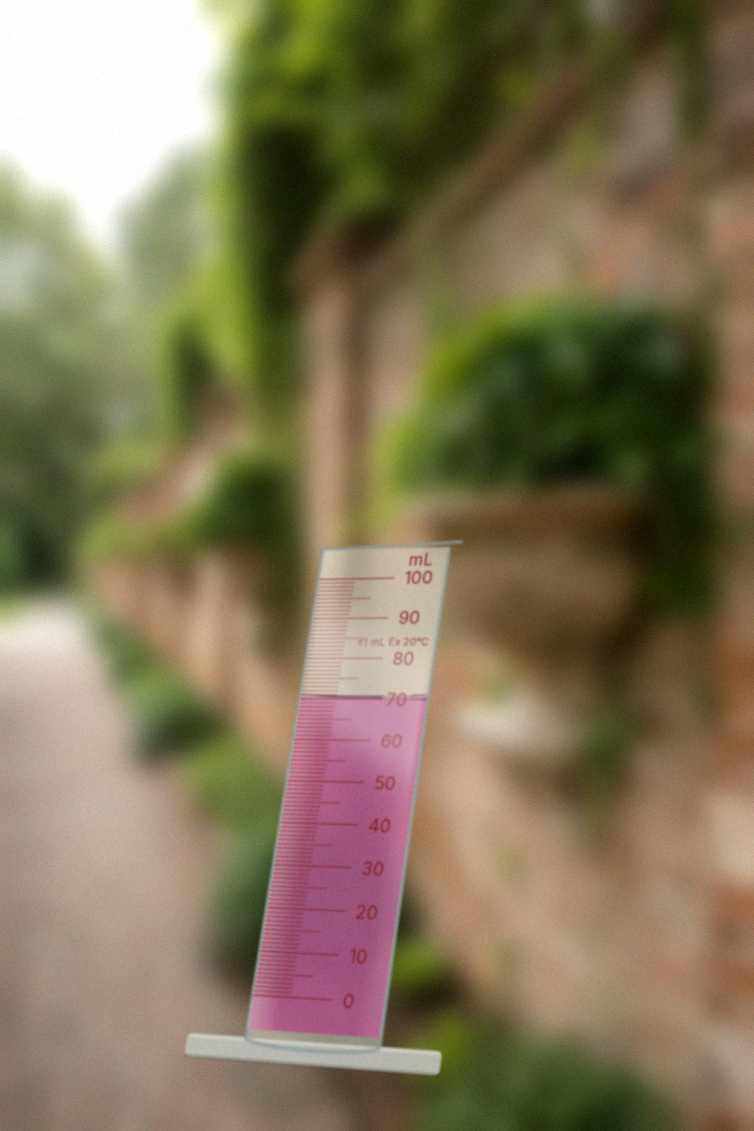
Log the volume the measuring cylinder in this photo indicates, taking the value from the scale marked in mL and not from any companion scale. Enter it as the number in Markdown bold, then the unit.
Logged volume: **70** mL
